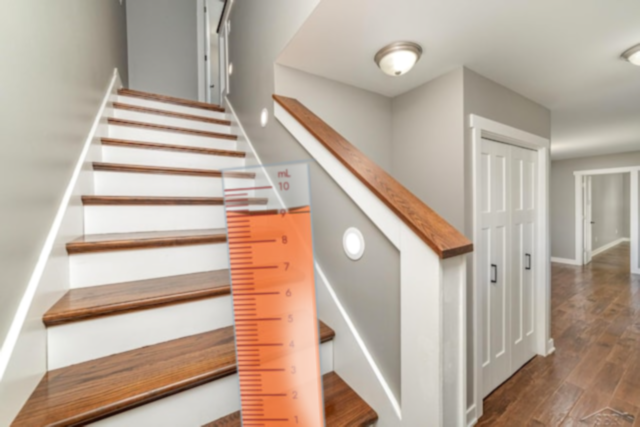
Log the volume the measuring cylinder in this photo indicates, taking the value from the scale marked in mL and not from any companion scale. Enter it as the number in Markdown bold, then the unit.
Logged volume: **9** mL
